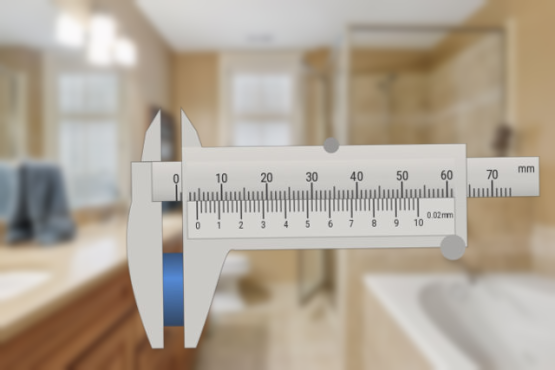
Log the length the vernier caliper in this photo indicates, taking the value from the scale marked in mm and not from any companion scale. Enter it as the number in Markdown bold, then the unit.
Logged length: **4.5** mm
